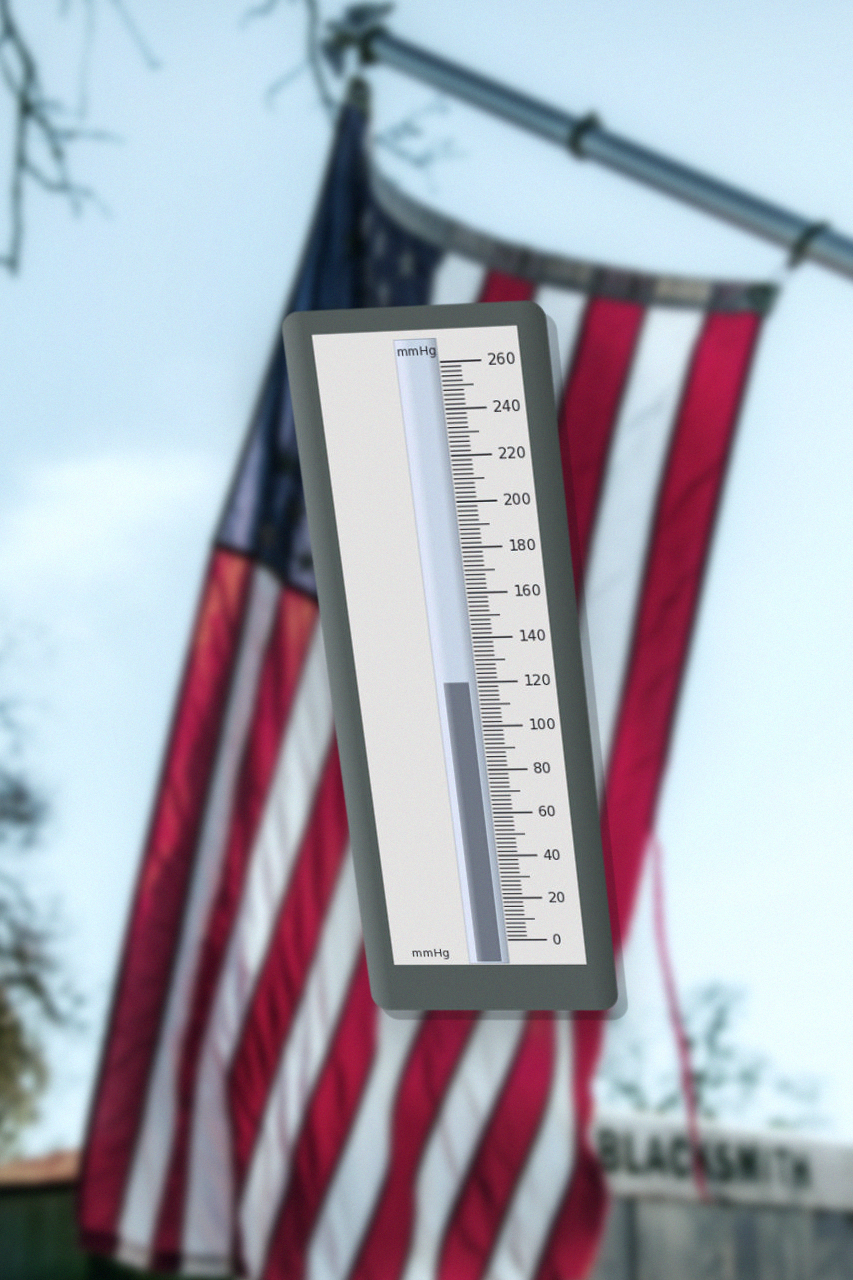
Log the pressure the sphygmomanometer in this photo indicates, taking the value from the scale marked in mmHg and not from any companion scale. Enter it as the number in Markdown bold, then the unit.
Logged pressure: **120** mmHg
